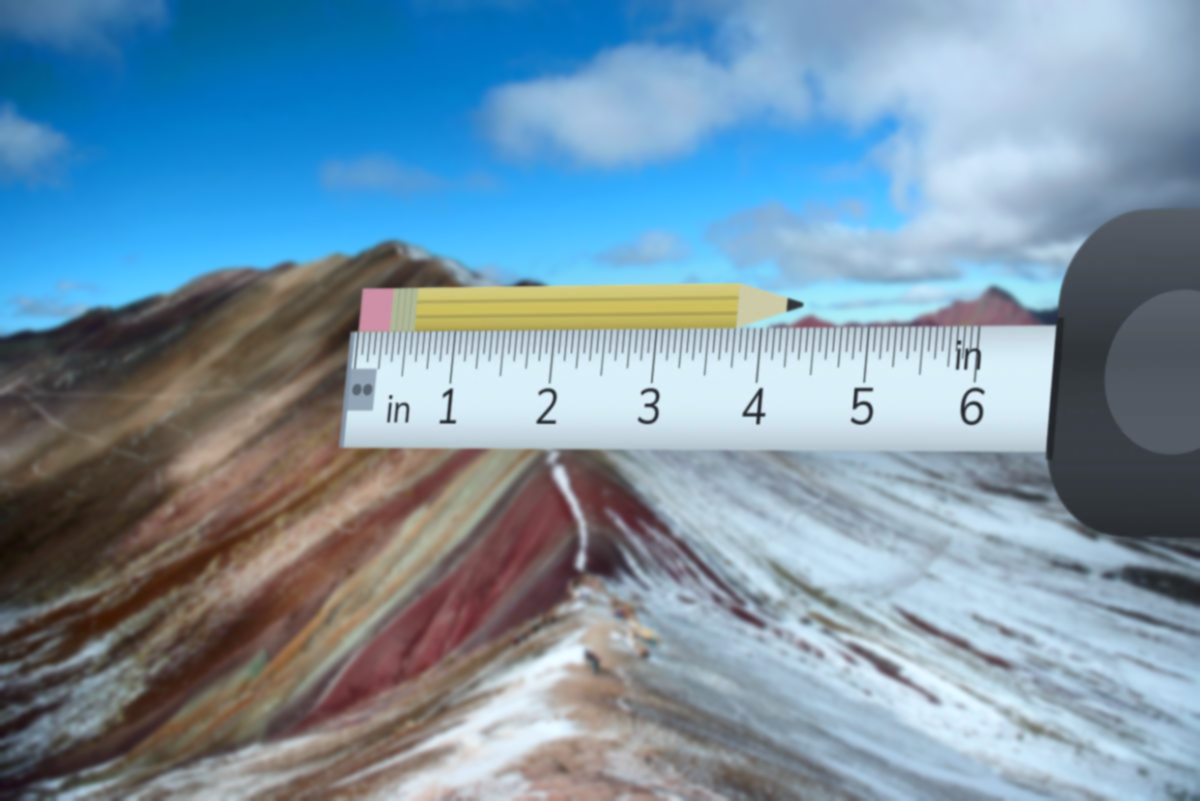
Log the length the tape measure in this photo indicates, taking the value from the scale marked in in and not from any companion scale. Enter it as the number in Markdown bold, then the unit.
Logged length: **4.375** in
